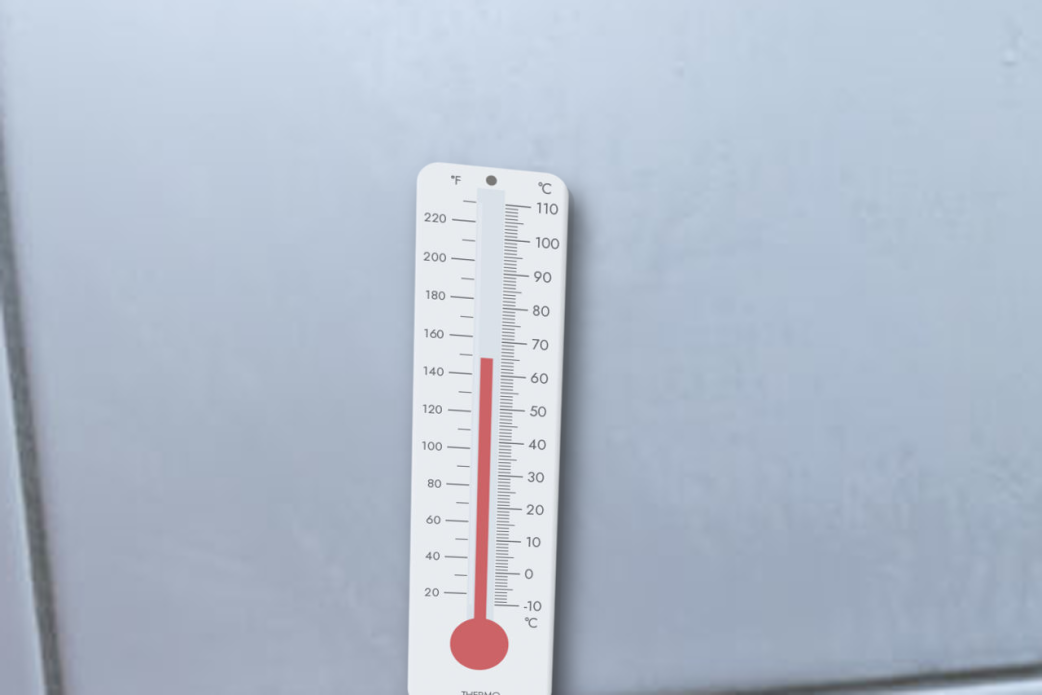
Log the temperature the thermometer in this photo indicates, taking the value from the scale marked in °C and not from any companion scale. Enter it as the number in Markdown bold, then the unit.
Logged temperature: **65** °C
